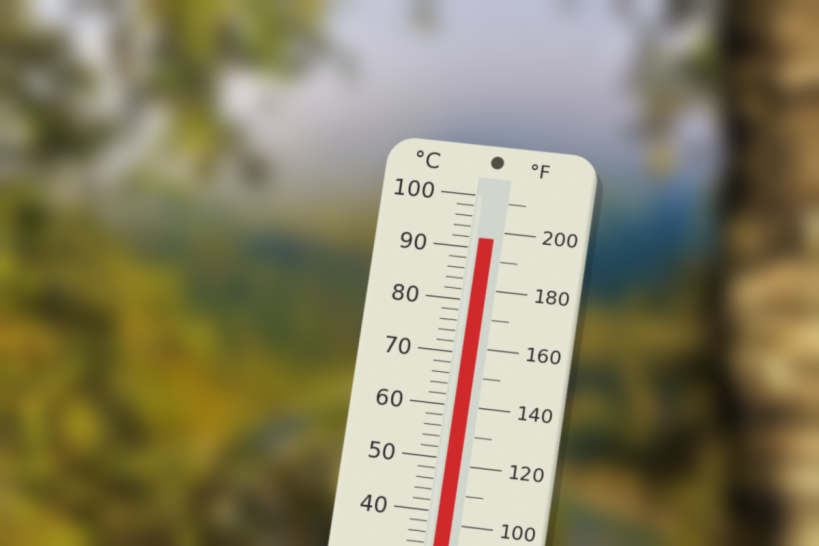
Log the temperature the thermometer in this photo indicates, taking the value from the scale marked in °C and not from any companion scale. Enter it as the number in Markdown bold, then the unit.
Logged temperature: **92** °C
